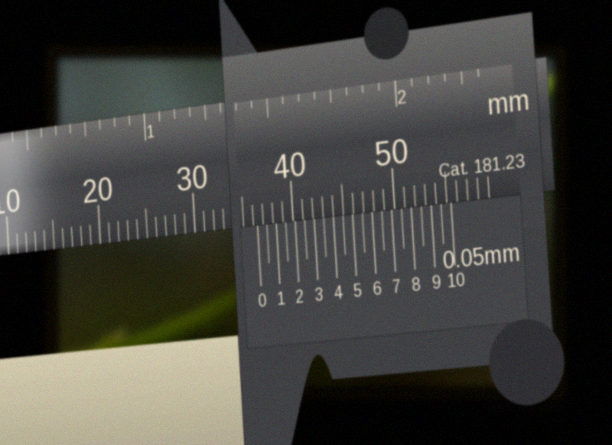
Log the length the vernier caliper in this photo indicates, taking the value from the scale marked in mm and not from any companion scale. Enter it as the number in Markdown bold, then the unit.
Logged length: **36.4** mm
